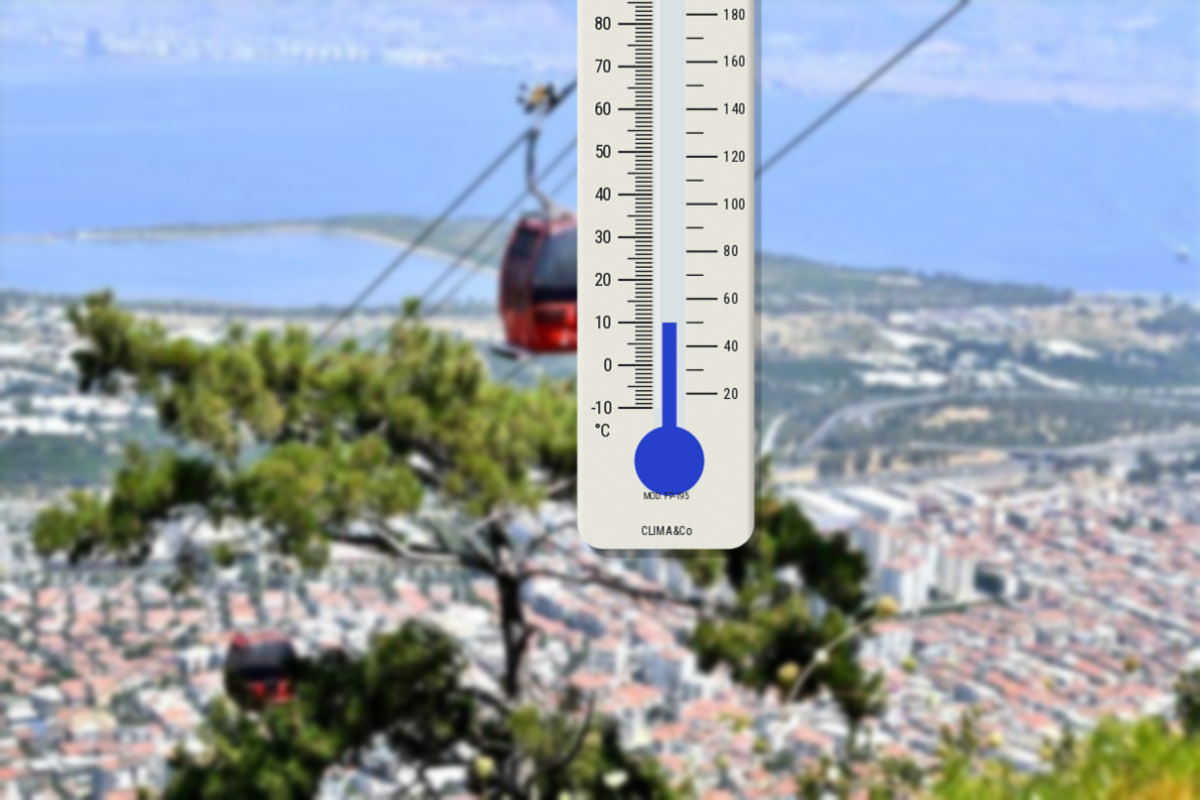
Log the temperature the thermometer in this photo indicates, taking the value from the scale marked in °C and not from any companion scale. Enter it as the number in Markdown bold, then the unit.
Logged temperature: **10** °C
